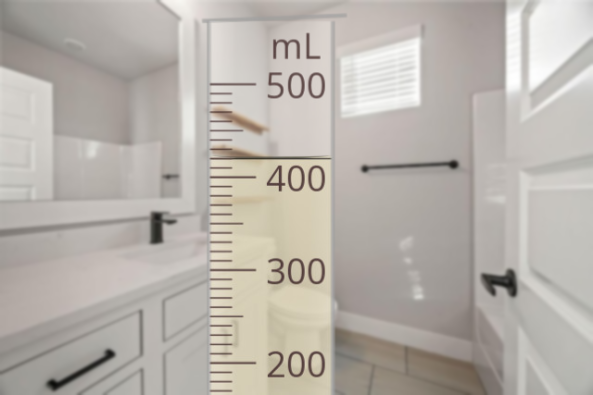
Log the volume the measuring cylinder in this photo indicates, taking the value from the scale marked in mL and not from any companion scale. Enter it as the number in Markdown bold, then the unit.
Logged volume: **420** mL
